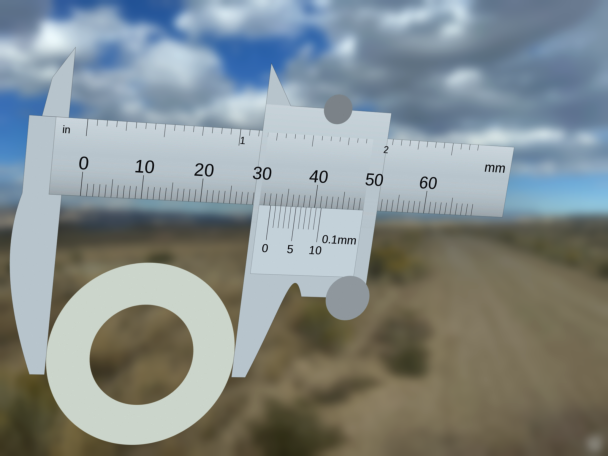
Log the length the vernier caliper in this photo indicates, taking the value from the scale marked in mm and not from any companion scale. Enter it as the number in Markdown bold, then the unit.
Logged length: **32.2** mm
